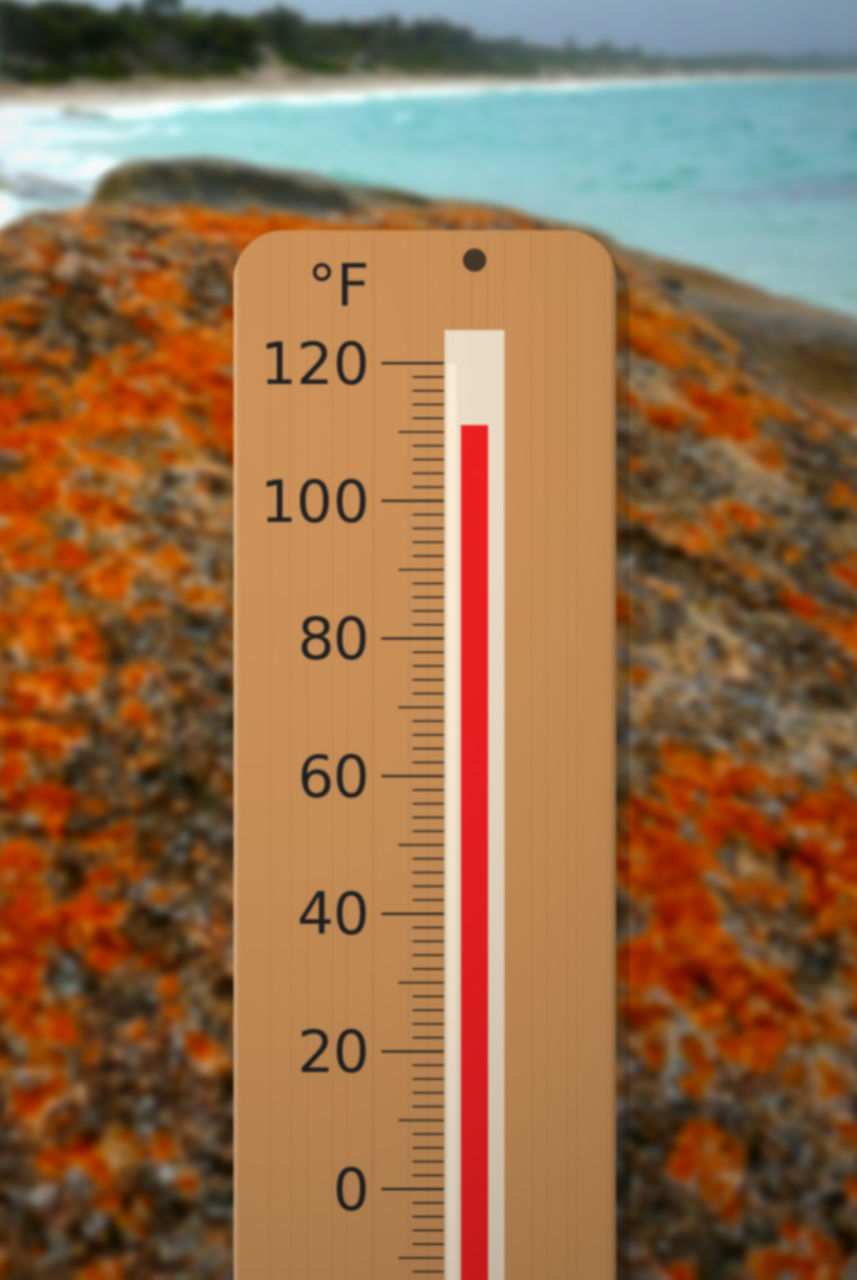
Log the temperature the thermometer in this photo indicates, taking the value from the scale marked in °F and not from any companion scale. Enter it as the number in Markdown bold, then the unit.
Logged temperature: **111** °F
